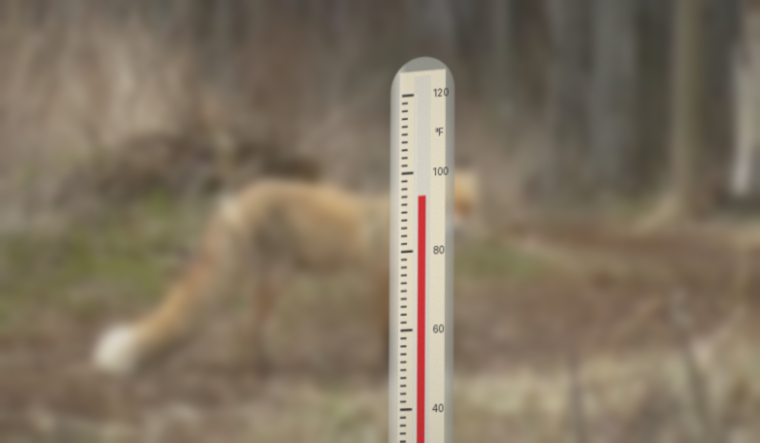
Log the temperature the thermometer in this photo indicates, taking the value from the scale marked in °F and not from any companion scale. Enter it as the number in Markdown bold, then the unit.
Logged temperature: **94** °F
